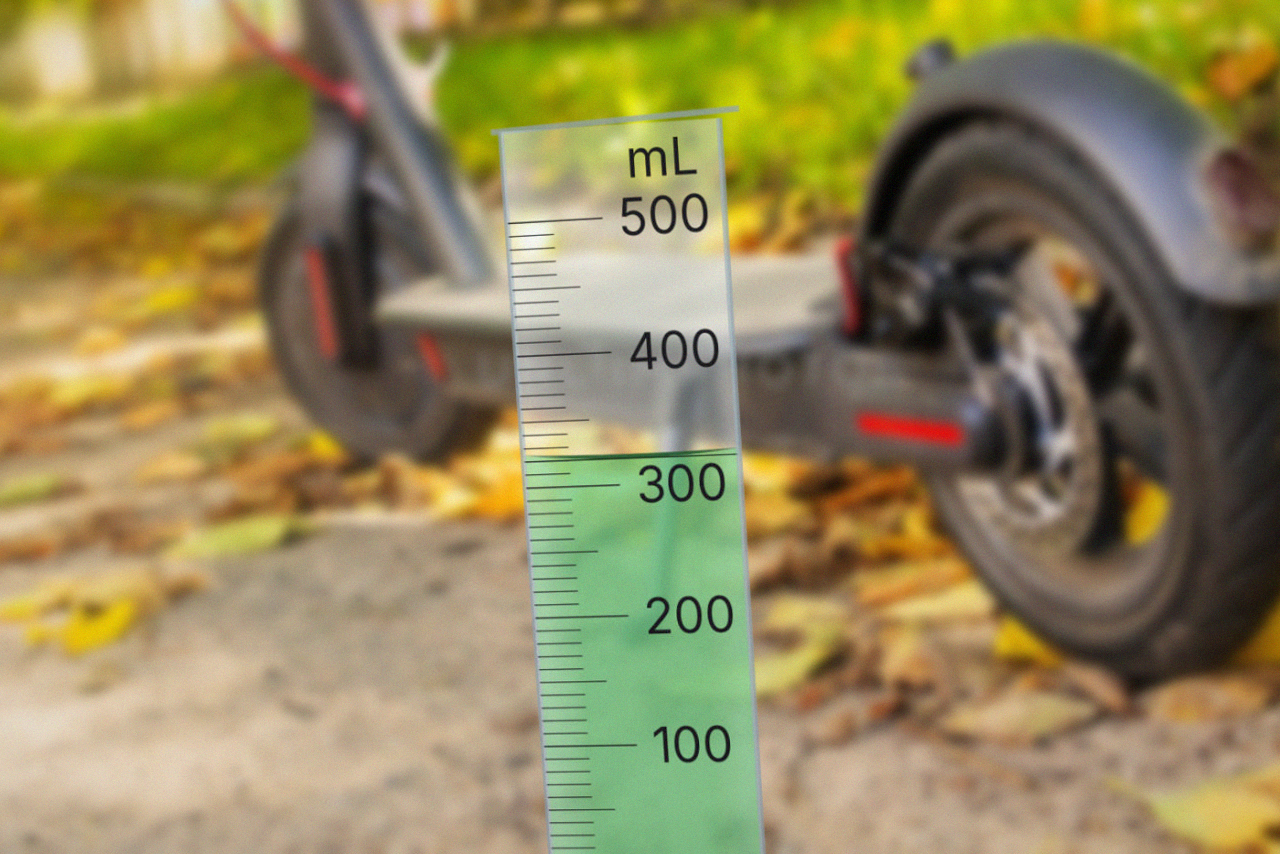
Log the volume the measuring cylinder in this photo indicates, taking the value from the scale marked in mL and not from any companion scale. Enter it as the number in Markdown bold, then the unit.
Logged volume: **320** mL
